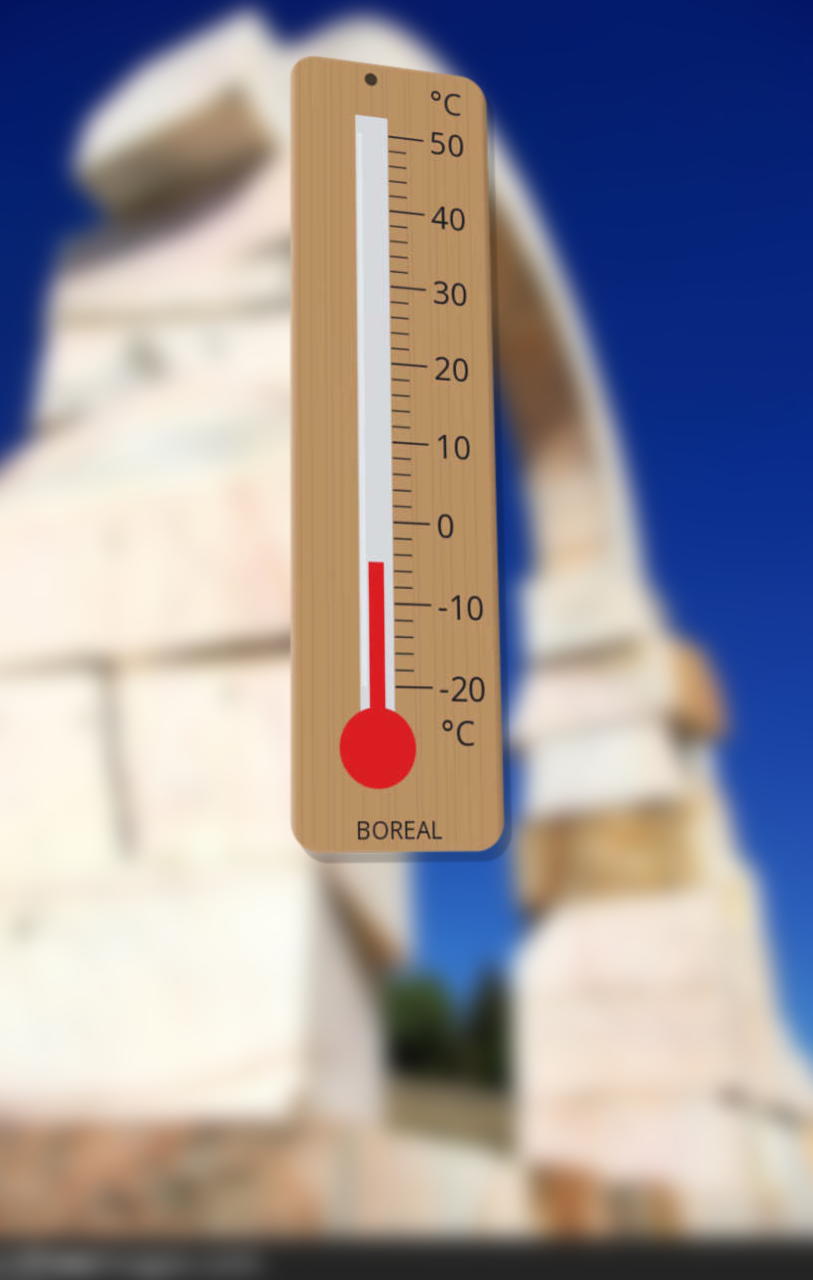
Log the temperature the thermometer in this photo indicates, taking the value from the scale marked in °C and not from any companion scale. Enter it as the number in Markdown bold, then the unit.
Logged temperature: **-5** °C
